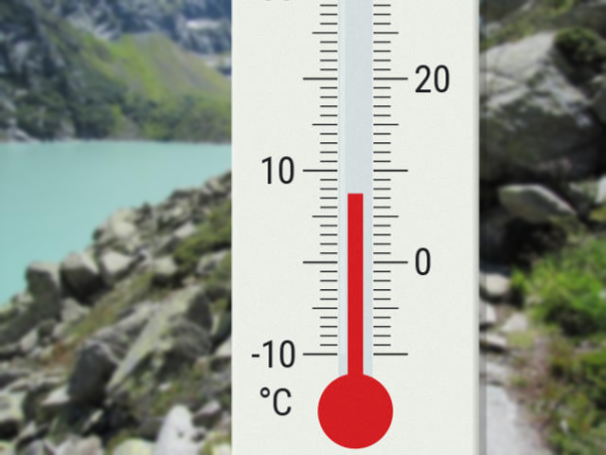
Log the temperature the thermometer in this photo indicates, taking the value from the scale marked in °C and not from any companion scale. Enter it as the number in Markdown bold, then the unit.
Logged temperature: **7.5** °C
